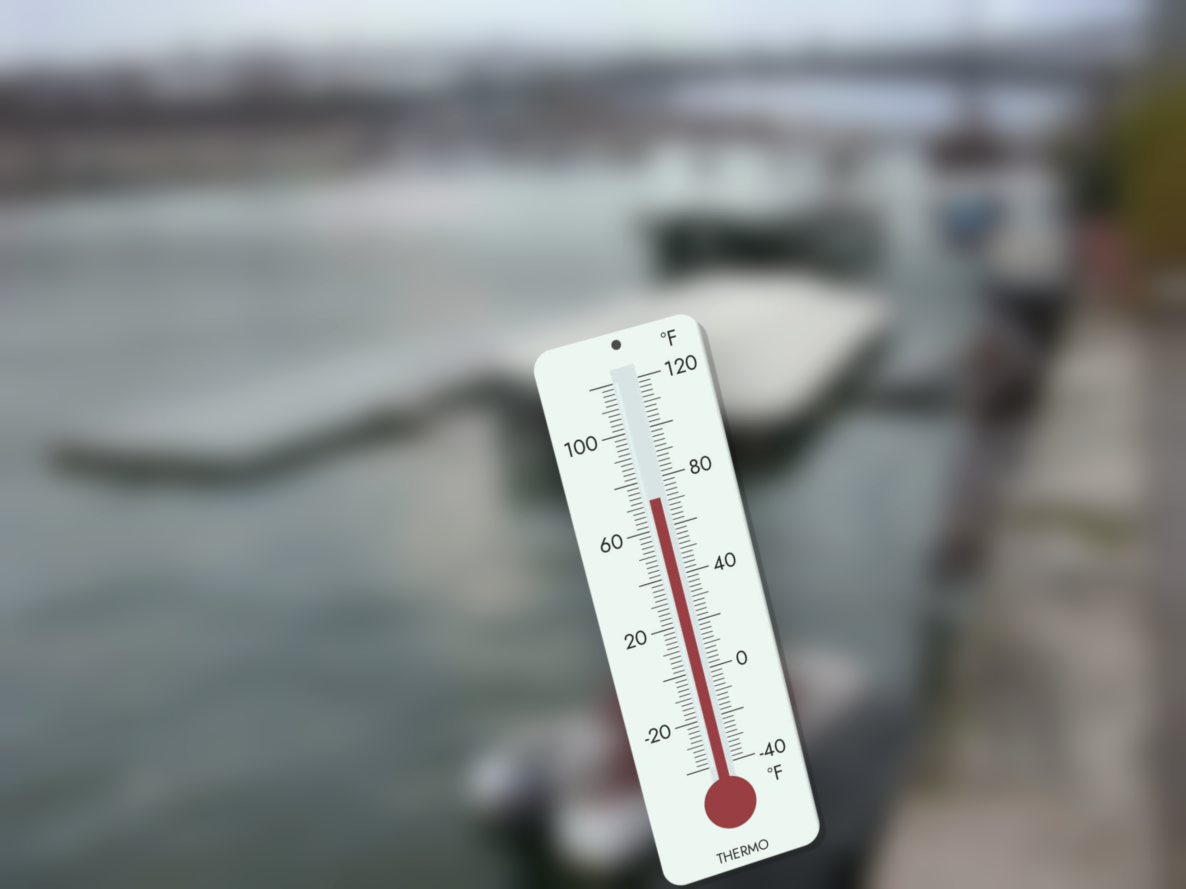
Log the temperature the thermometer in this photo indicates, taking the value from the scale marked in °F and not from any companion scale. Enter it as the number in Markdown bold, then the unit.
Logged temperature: **72** °F
